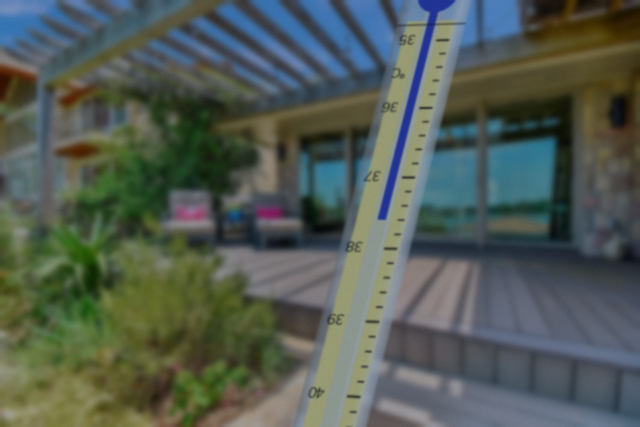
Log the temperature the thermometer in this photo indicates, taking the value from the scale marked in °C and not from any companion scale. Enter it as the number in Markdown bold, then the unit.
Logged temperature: **37.6** °C
